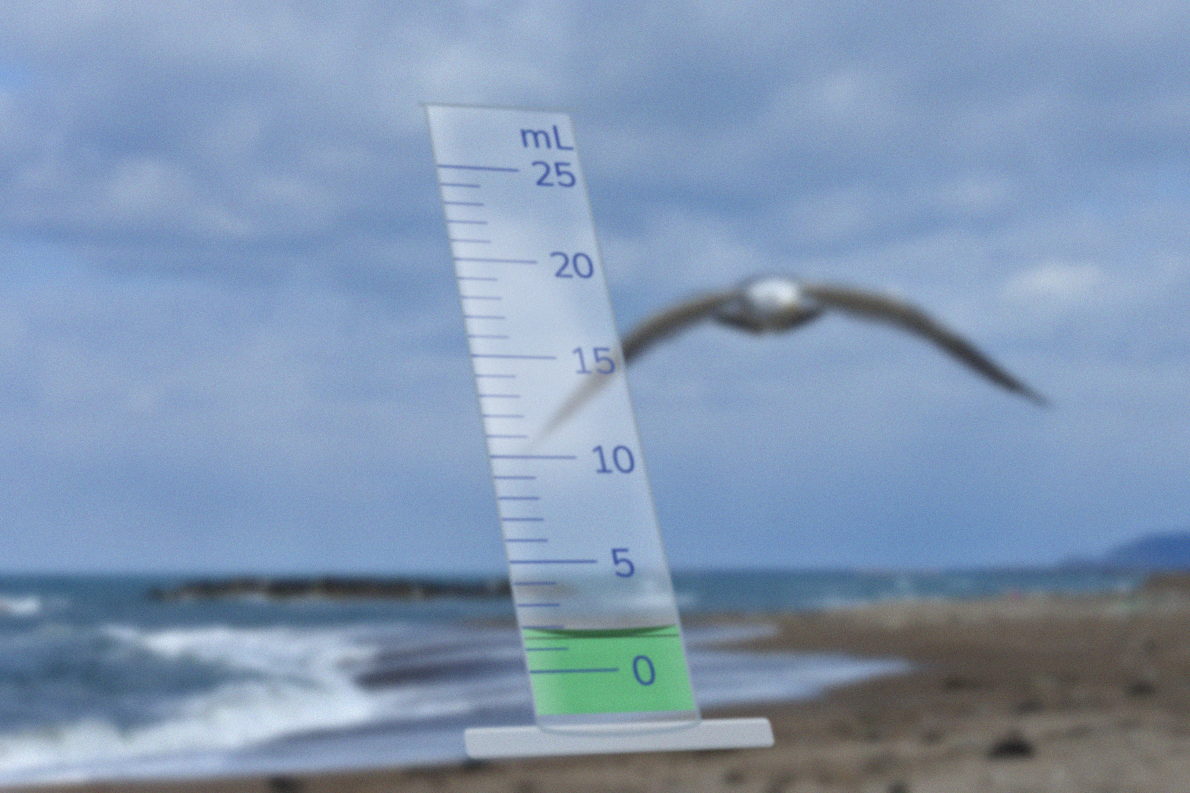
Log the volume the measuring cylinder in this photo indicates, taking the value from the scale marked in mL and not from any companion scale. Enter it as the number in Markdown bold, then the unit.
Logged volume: **1.5** mL
